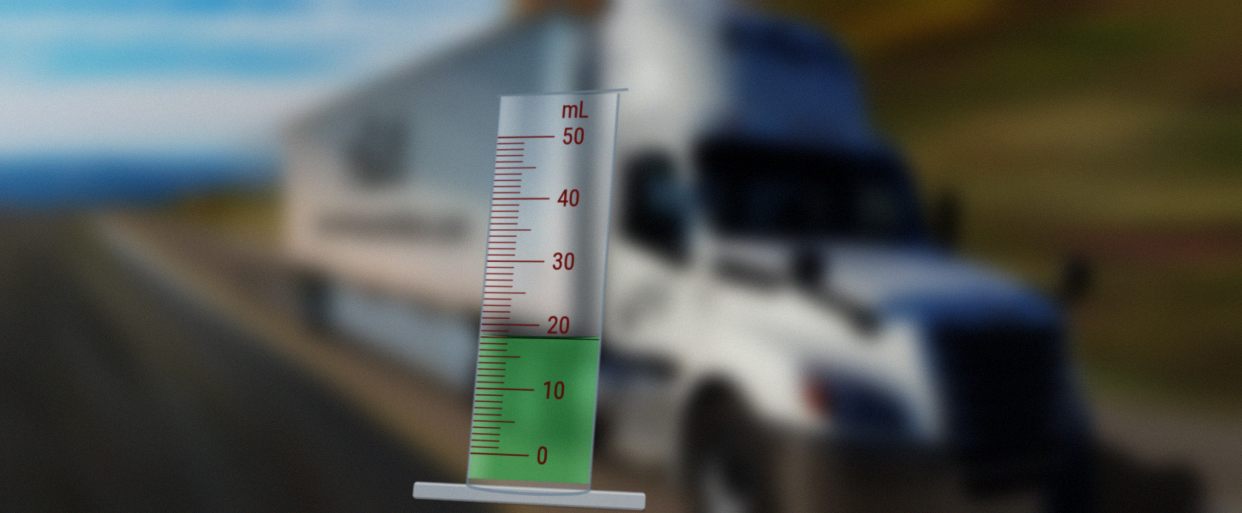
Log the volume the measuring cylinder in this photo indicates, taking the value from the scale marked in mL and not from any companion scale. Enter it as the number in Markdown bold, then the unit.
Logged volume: **18** mL
